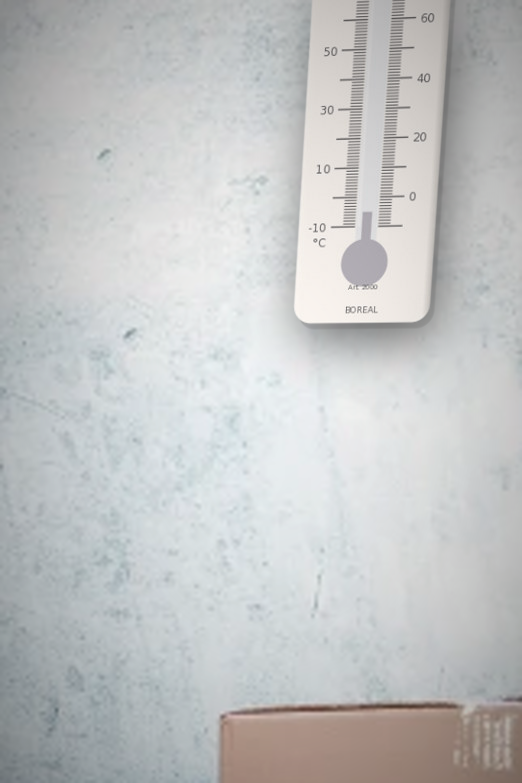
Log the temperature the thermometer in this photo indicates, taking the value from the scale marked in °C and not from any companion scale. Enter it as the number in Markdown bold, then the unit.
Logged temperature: **-5** °C
